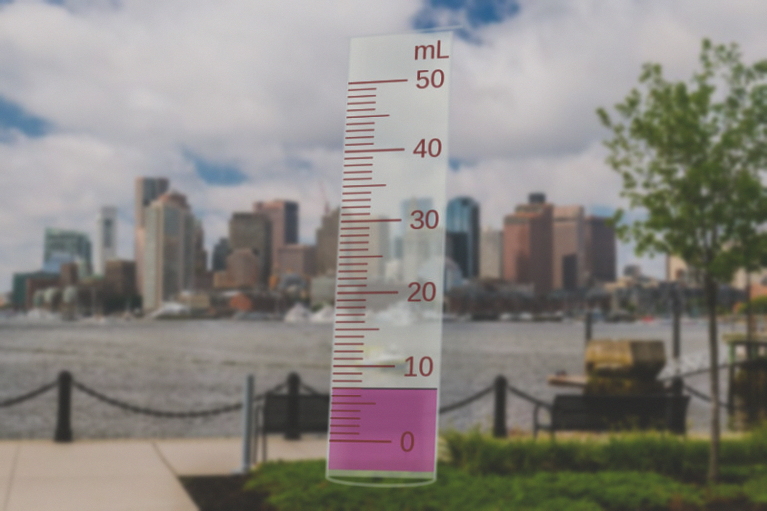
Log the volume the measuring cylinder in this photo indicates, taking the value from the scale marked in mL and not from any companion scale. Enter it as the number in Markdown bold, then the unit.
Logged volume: **7** mL
